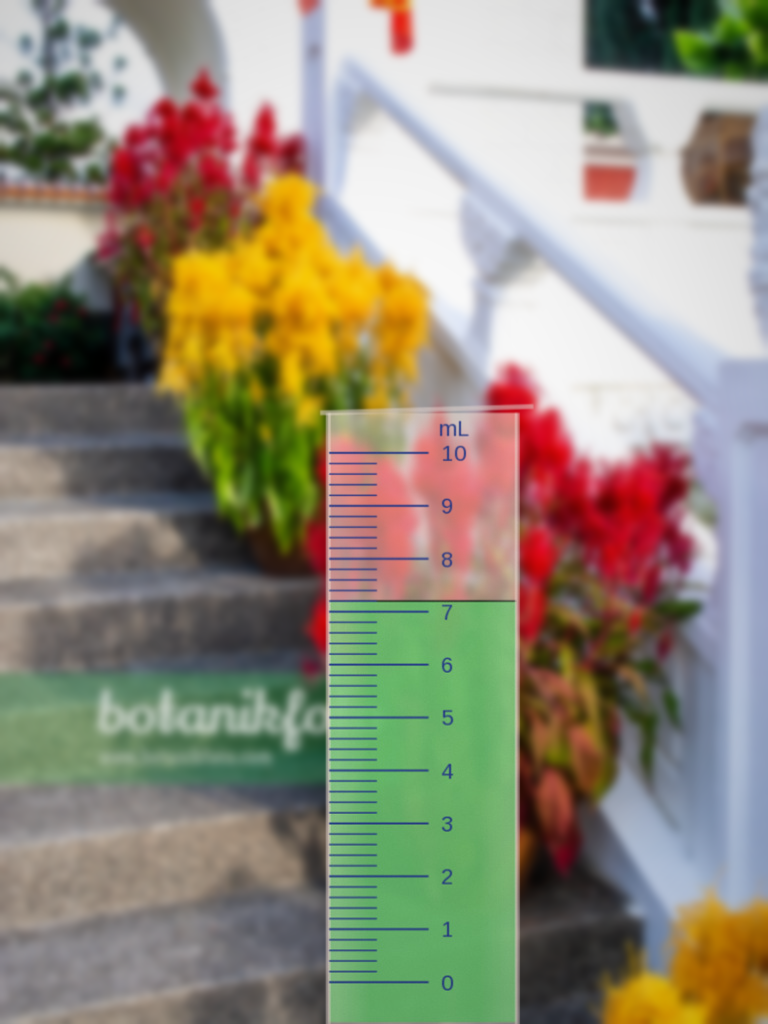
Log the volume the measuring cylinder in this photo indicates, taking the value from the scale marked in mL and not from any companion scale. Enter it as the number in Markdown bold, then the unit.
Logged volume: **7.2** mL
